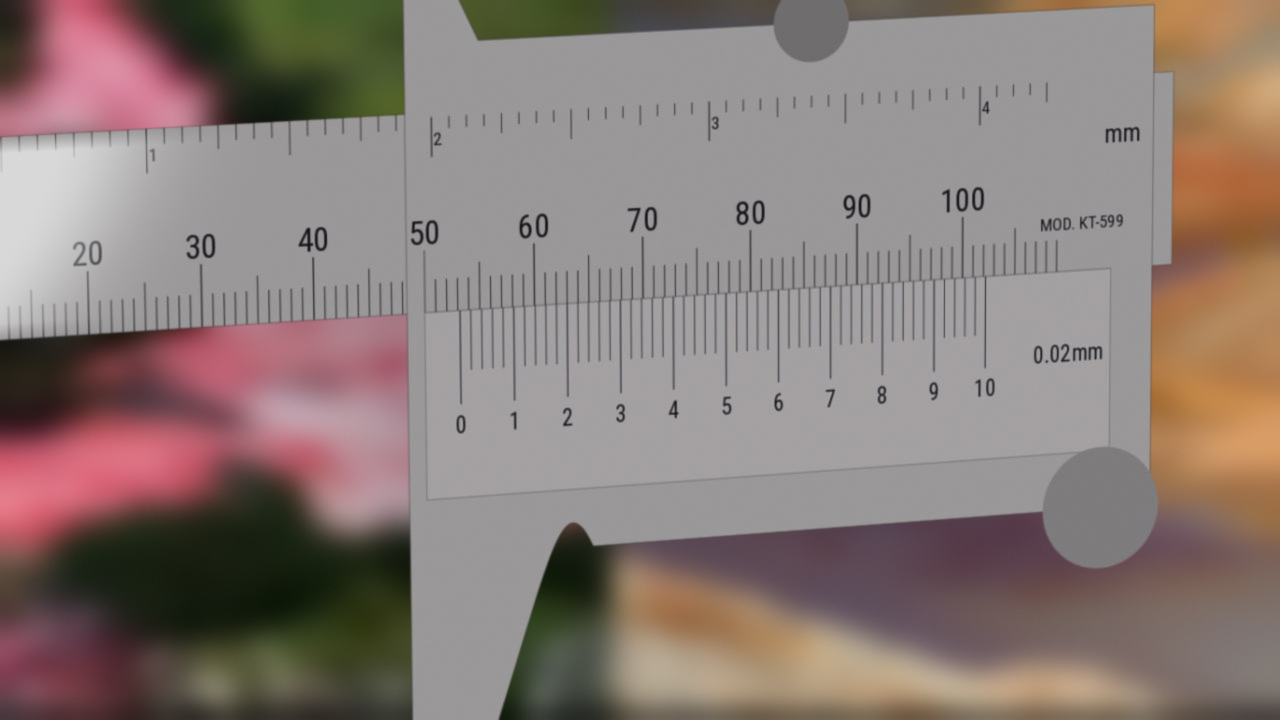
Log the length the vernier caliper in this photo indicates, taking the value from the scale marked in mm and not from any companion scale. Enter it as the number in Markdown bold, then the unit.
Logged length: **53.2** mm
